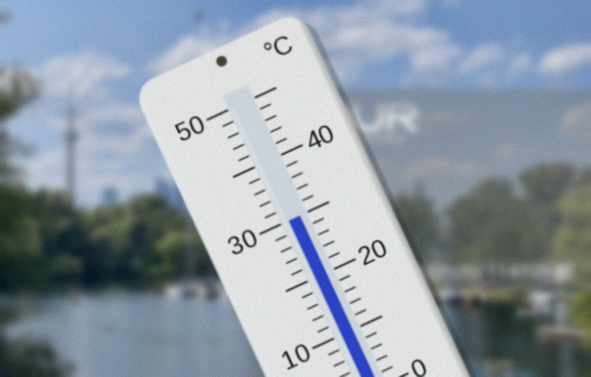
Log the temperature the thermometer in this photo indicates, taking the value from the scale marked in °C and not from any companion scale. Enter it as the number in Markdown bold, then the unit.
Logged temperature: **30** °C
